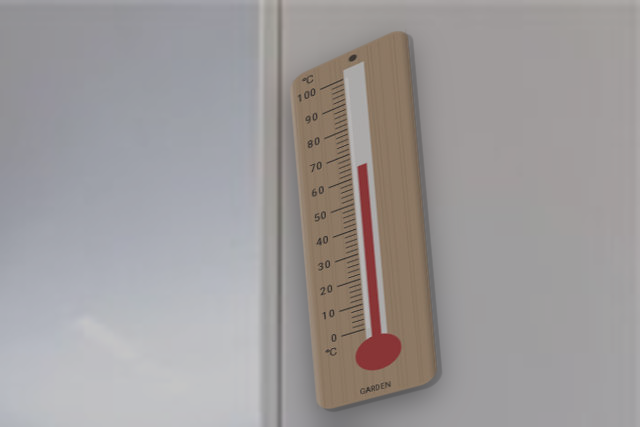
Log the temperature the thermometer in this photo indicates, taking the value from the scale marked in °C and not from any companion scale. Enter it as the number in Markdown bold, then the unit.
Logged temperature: **64** °C
